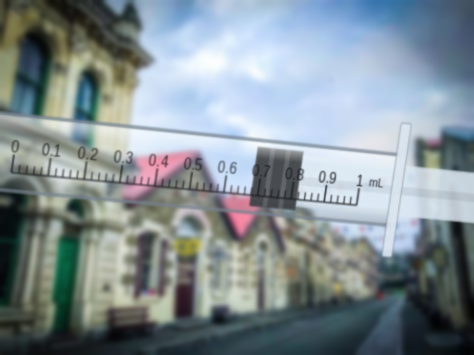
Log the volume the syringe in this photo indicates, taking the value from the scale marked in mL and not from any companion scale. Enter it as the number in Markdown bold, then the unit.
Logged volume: **0.68** mL
